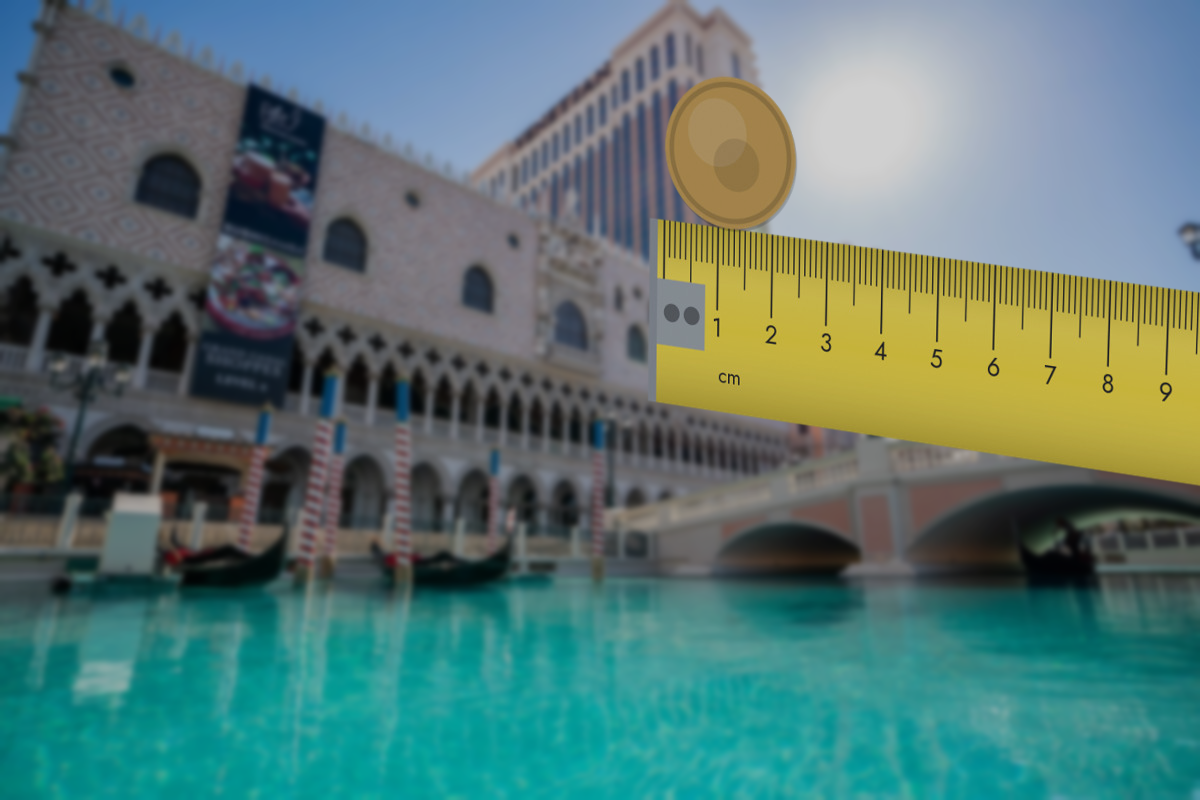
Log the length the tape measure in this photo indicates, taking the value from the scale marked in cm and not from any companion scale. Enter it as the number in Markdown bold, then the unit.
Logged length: **2.4** cm
